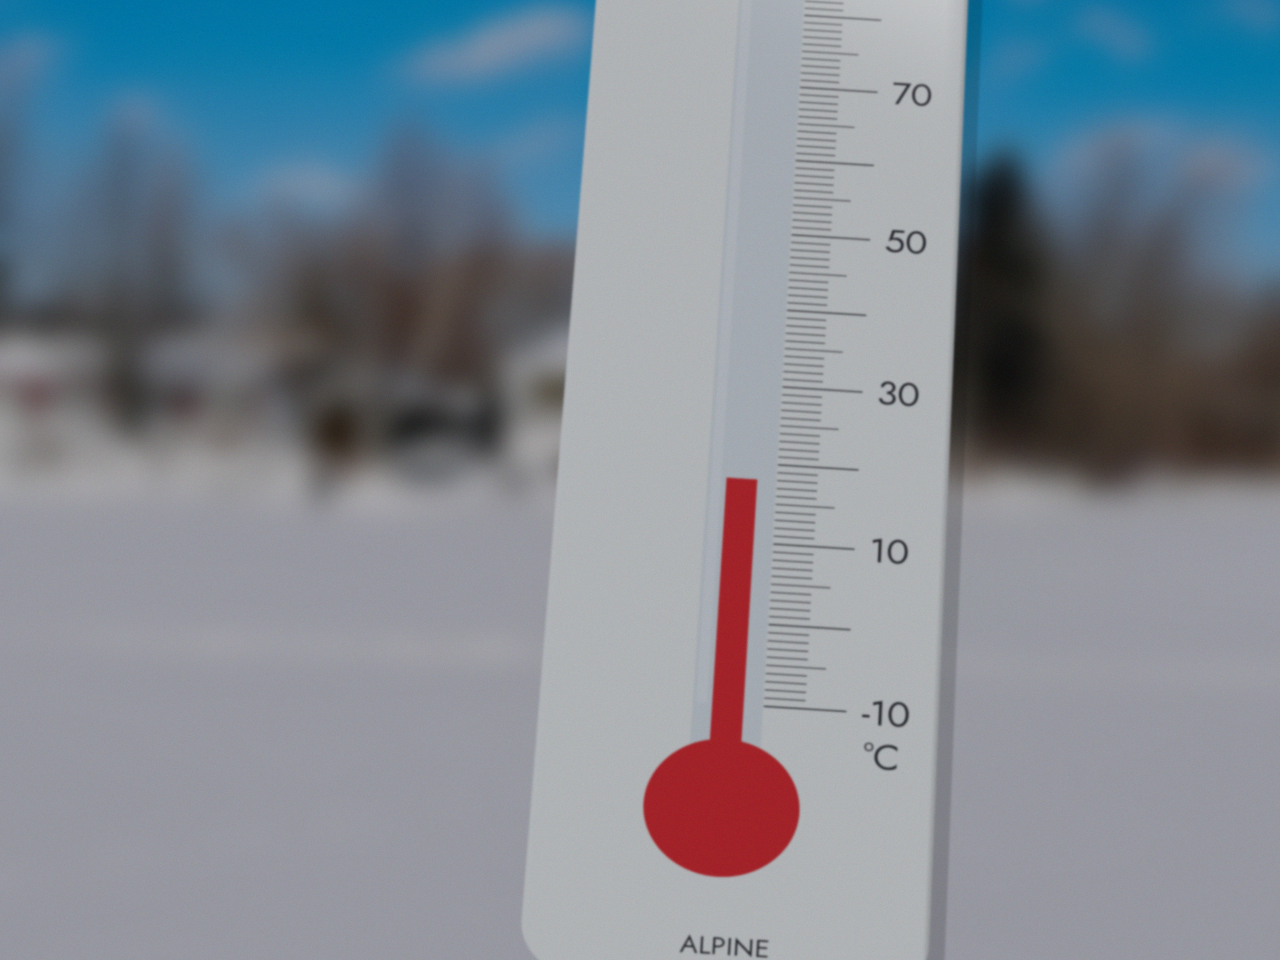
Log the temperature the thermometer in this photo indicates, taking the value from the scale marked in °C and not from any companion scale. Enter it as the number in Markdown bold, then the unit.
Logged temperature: **18** °C
